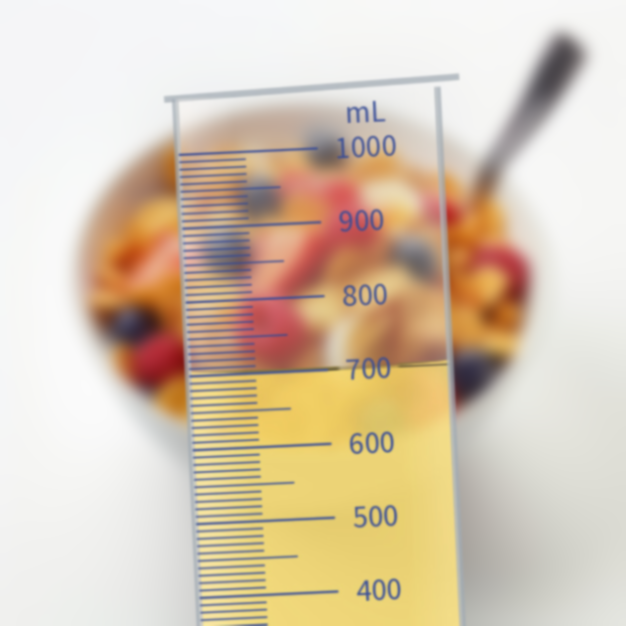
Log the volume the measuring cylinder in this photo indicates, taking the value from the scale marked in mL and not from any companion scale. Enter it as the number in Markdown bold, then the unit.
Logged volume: **700** mL
